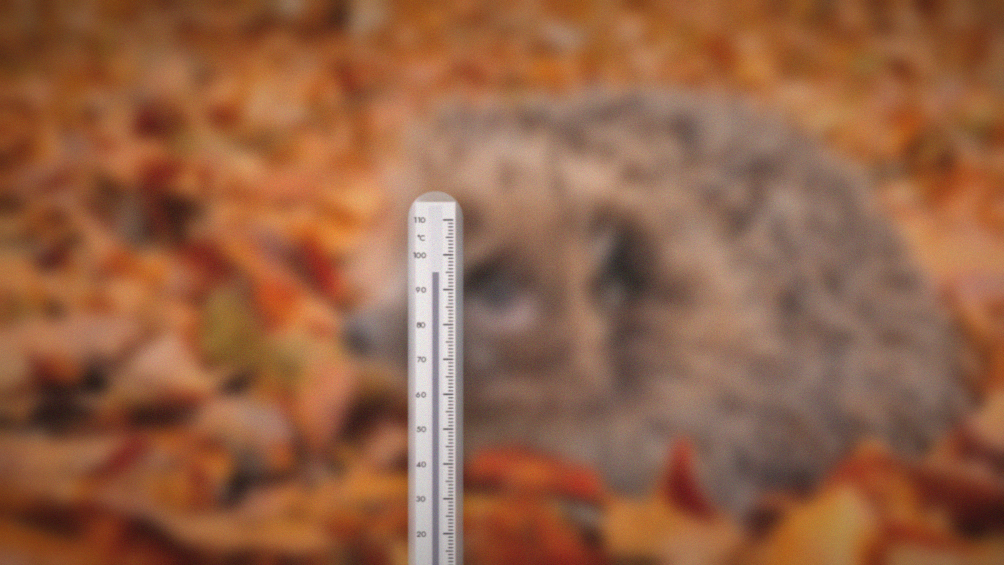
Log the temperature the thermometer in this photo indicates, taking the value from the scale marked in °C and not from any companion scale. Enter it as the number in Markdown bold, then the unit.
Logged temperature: **95** °C
